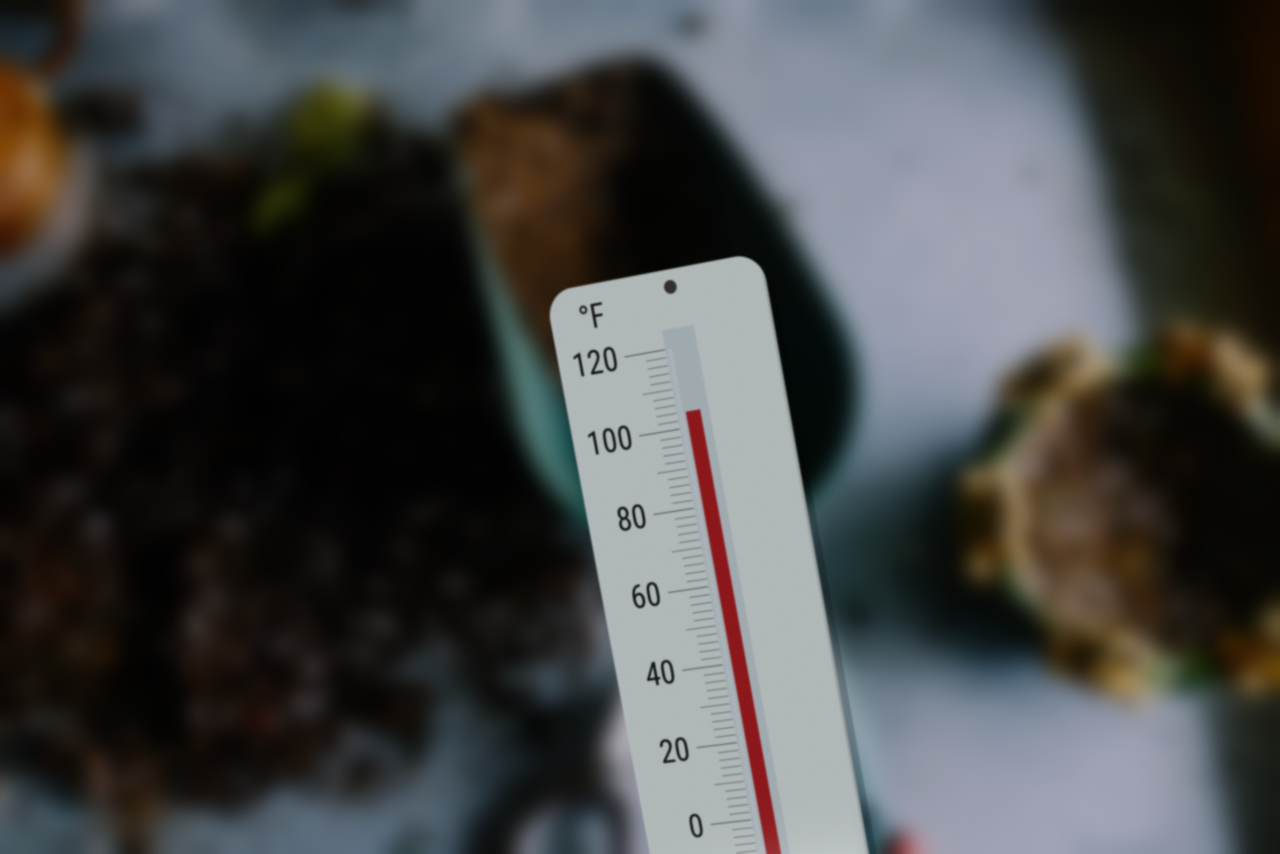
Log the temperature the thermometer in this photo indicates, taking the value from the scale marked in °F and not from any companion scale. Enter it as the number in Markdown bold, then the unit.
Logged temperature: **104** °F
